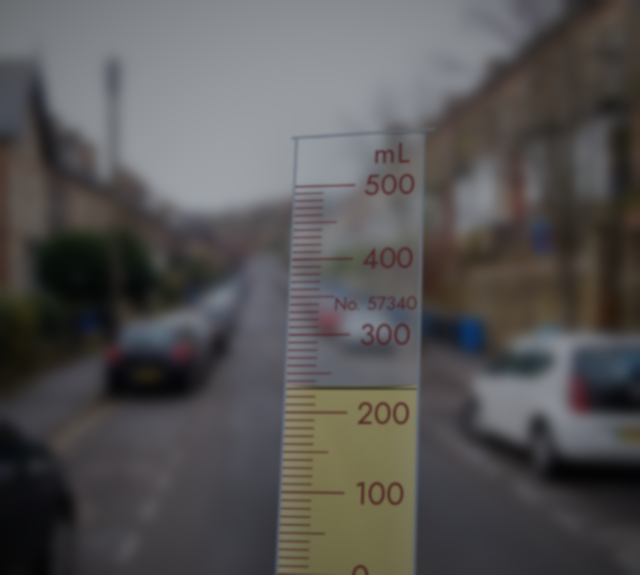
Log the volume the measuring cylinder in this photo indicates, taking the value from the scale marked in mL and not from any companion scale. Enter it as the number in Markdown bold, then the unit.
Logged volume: **230** mL
